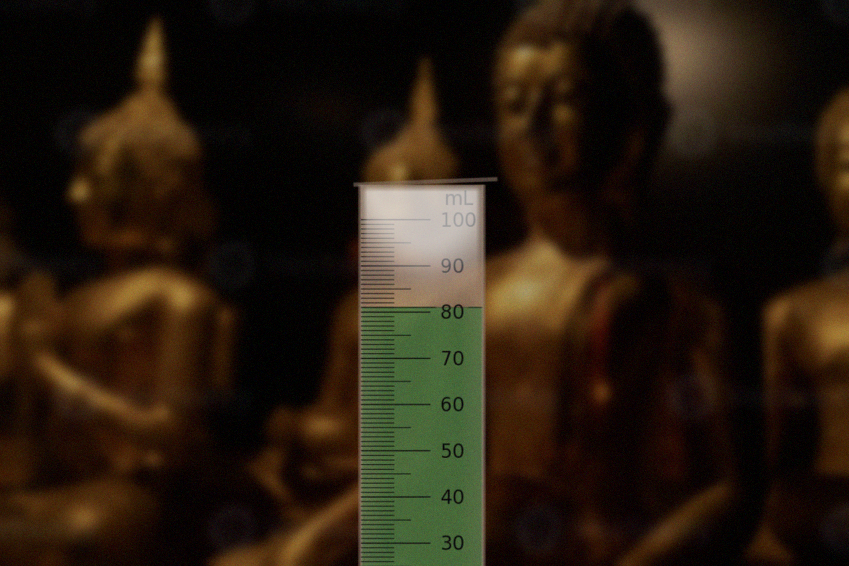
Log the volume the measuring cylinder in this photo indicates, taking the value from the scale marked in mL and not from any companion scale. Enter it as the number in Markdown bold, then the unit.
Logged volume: **81** mL
